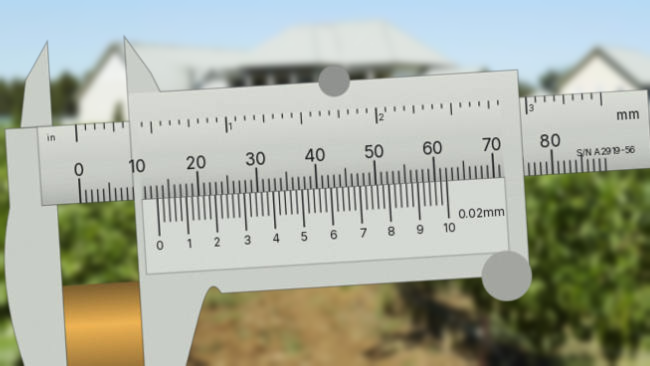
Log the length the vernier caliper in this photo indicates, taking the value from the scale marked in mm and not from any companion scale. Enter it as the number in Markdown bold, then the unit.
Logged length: **13.0** mm
